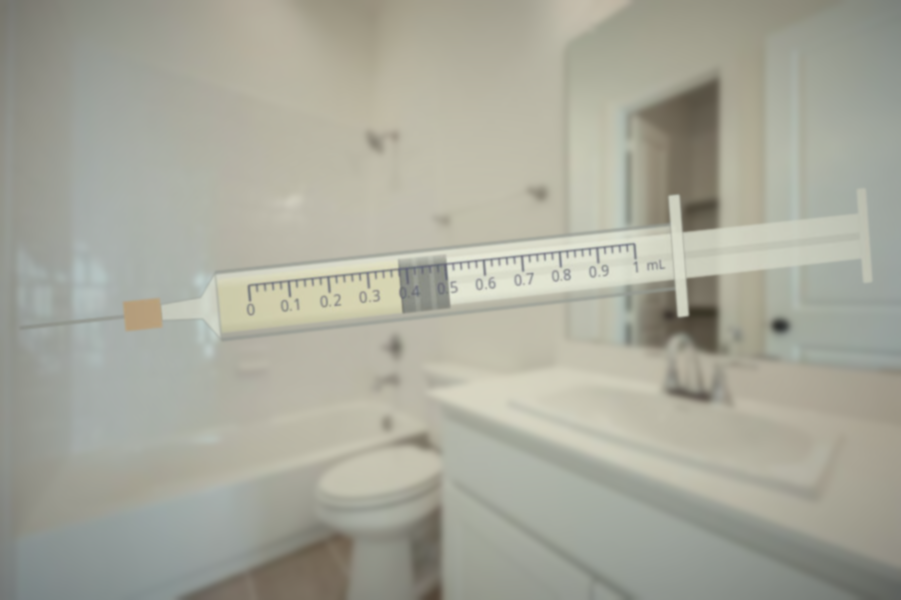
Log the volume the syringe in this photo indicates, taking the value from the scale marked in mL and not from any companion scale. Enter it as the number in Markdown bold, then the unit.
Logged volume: **0.38** mL
